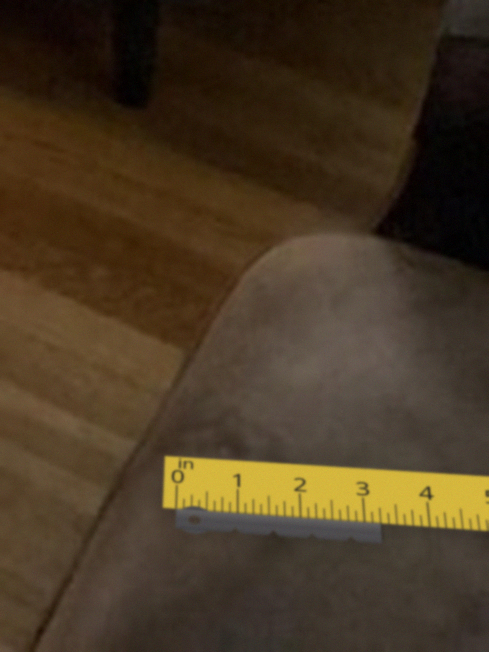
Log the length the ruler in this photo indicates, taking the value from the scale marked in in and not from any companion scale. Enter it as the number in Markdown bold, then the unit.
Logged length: **3.25** in
